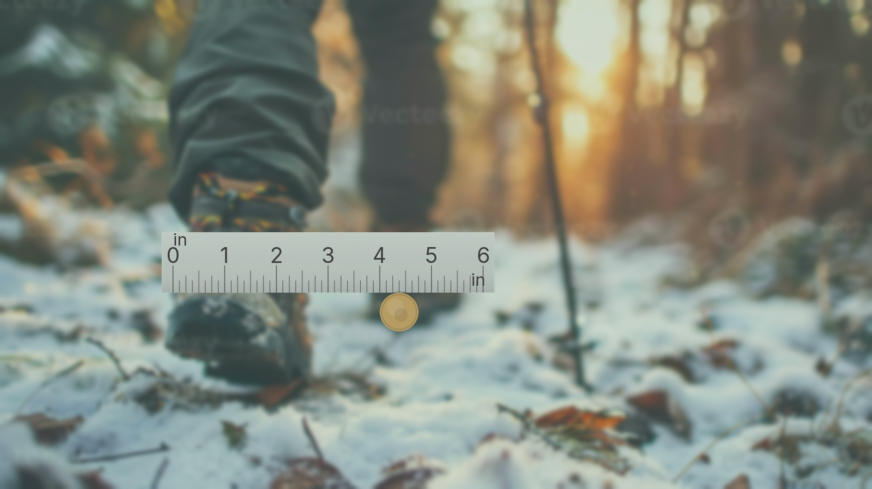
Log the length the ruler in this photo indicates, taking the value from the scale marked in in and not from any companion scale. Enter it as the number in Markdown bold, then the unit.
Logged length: **0.75** in
